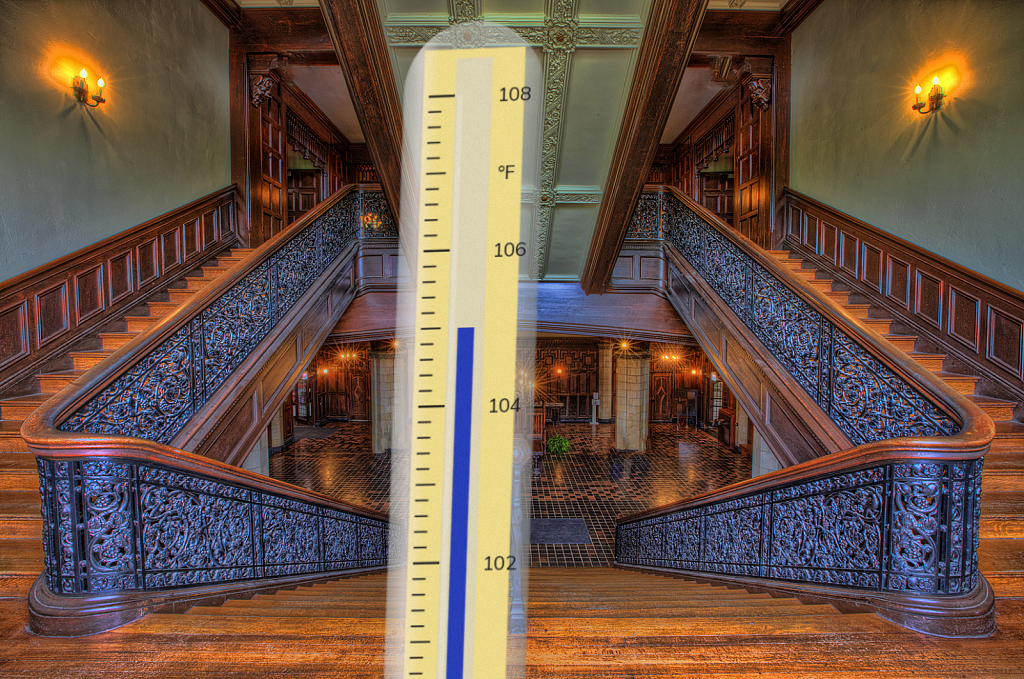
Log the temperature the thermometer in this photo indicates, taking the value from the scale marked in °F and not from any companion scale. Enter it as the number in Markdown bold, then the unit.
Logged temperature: **105** °F
